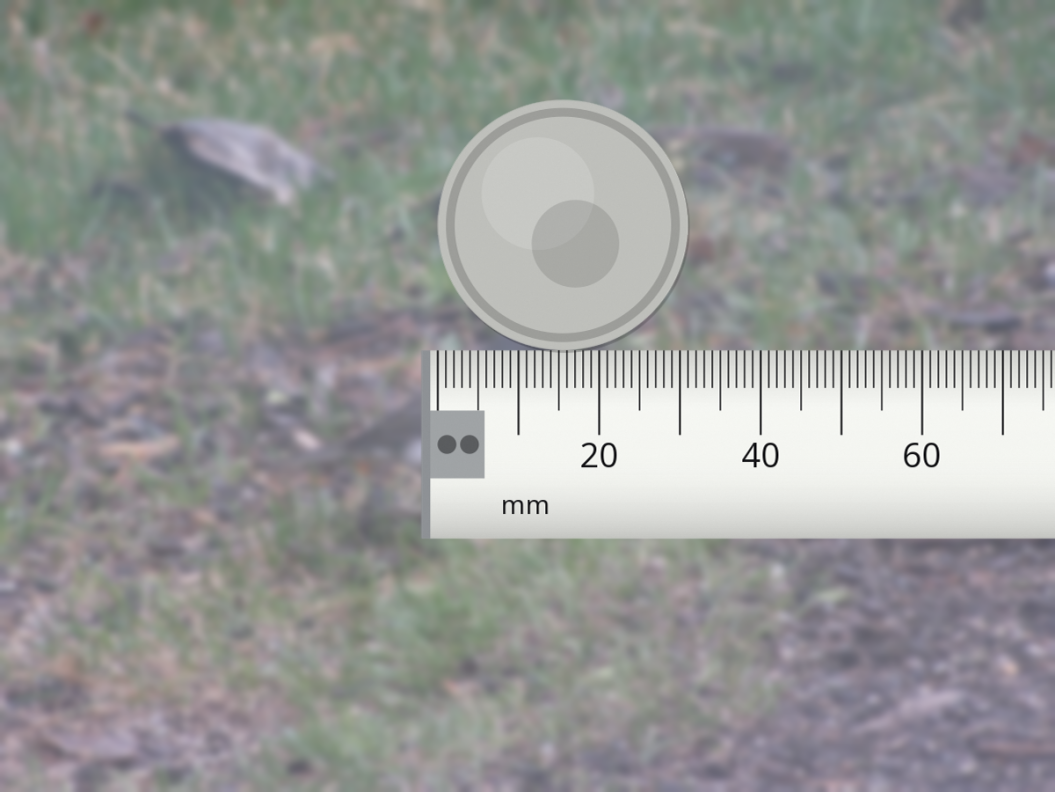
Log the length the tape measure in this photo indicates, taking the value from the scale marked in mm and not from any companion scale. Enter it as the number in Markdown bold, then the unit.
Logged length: **31** mm
